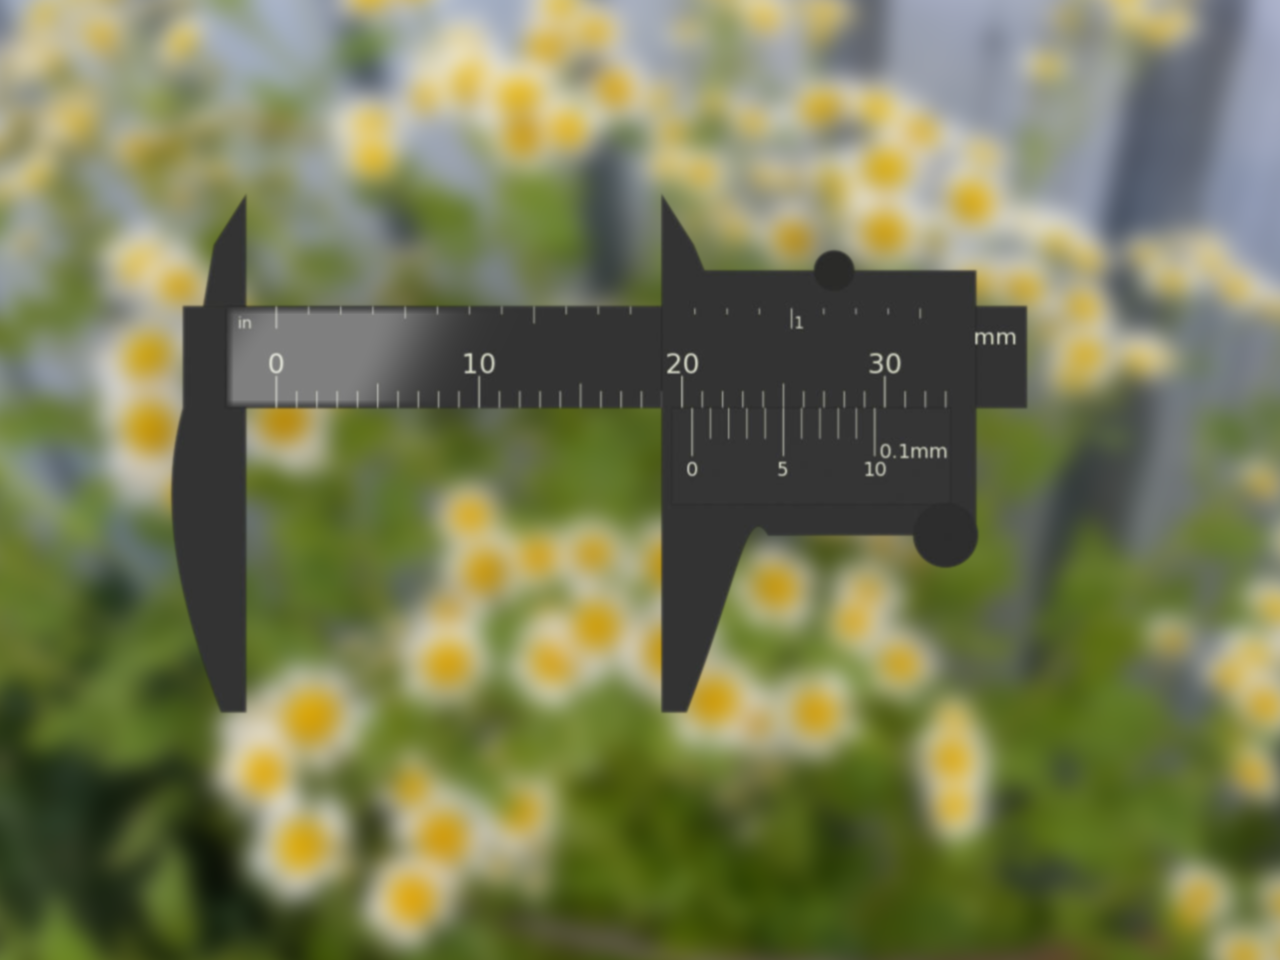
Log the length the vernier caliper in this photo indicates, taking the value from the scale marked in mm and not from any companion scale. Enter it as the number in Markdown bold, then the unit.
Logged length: **20.5** mm
